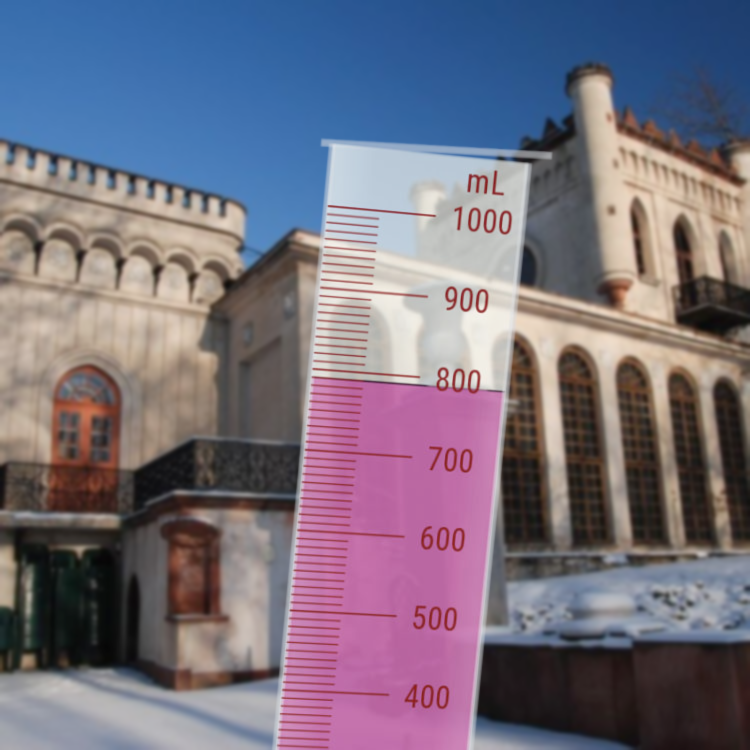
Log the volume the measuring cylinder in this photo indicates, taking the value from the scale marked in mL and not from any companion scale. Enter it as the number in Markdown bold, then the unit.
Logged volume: **790** mL
